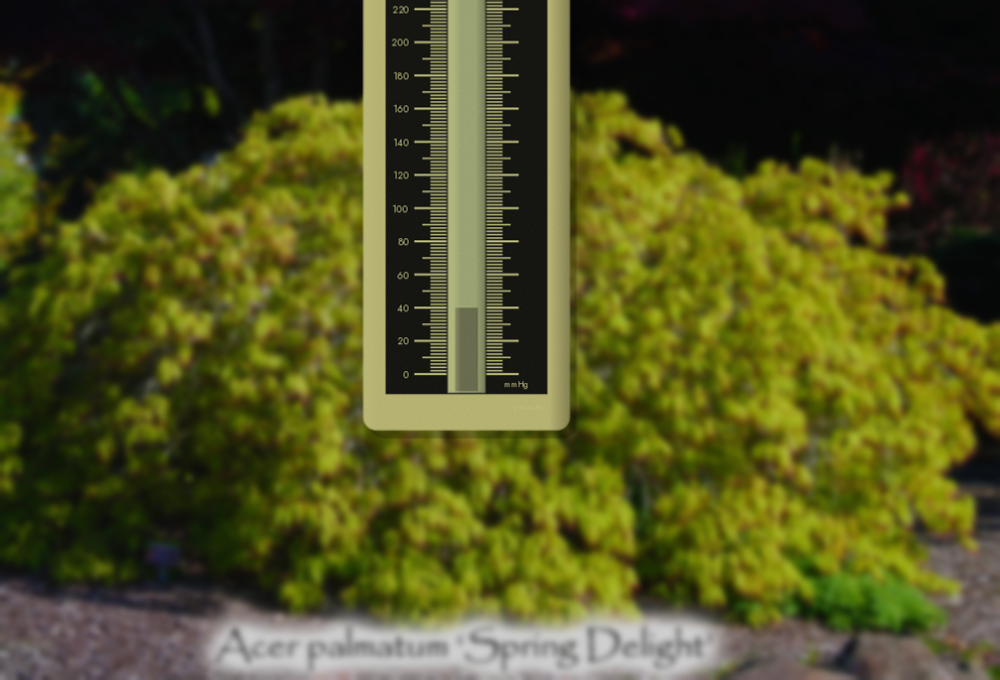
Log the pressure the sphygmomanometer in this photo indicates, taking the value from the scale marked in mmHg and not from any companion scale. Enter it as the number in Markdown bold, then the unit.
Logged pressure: **40** mmHg
